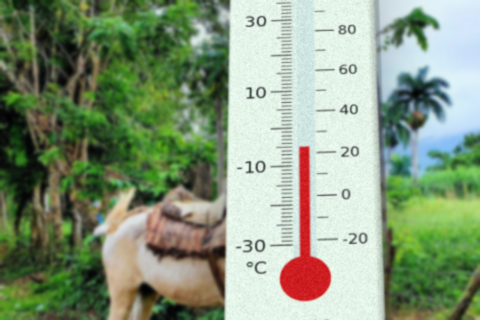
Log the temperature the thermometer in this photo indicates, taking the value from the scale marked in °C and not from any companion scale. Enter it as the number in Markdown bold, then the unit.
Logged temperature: **-5** °C
